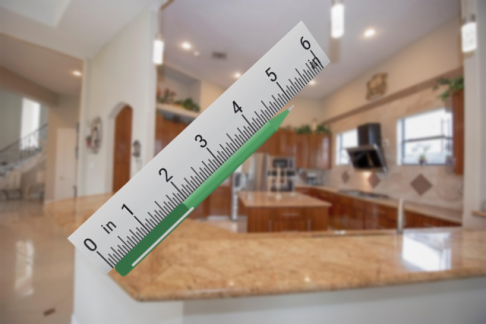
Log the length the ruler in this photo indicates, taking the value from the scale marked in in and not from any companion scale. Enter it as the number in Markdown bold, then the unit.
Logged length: **5** in
